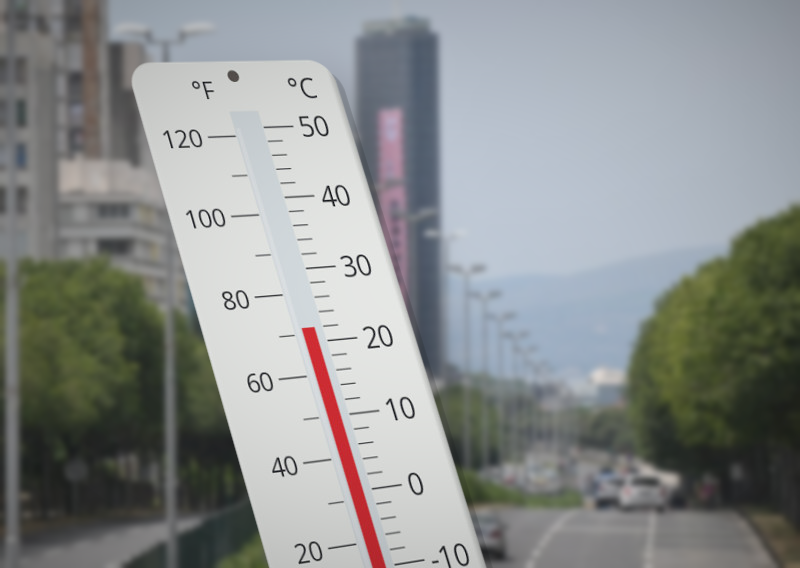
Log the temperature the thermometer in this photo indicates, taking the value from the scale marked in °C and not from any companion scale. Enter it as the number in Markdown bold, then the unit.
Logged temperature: **22** °C
